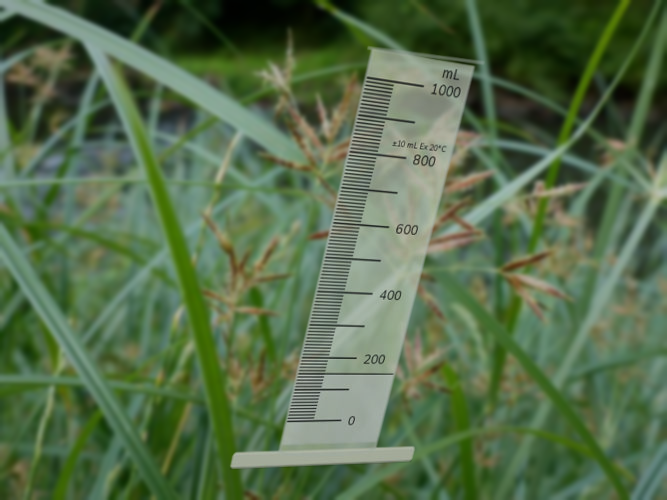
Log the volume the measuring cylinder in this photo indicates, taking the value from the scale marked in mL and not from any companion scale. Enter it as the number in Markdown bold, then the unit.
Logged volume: **150** mL
